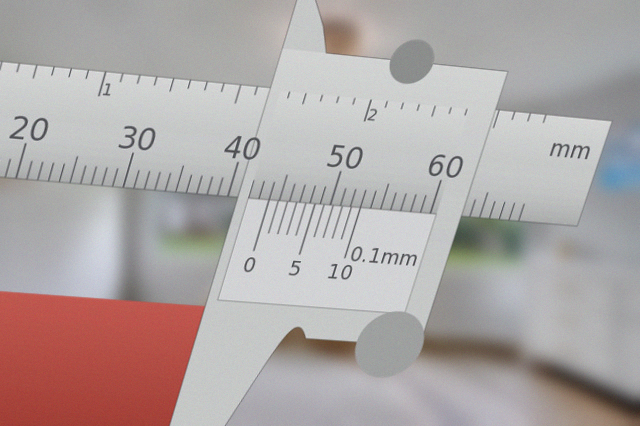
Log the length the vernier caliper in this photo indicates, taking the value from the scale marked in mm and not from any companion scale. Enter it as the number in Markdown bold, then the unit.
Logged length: **44.0** mm
